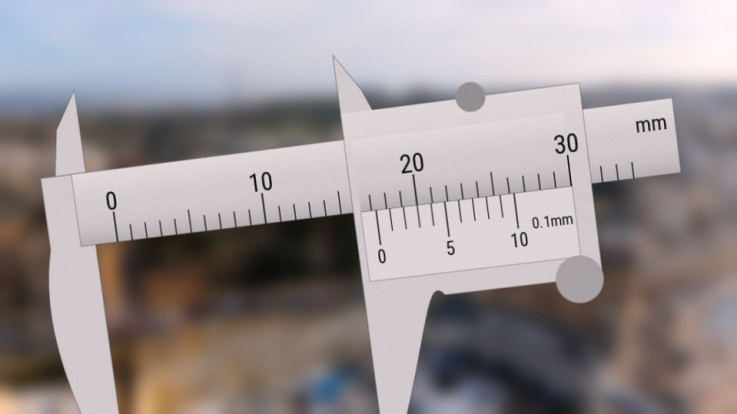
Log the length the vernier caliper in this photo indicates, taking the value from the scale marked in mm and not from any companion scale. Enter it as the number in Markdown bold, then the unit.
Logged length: **17.3** mm
